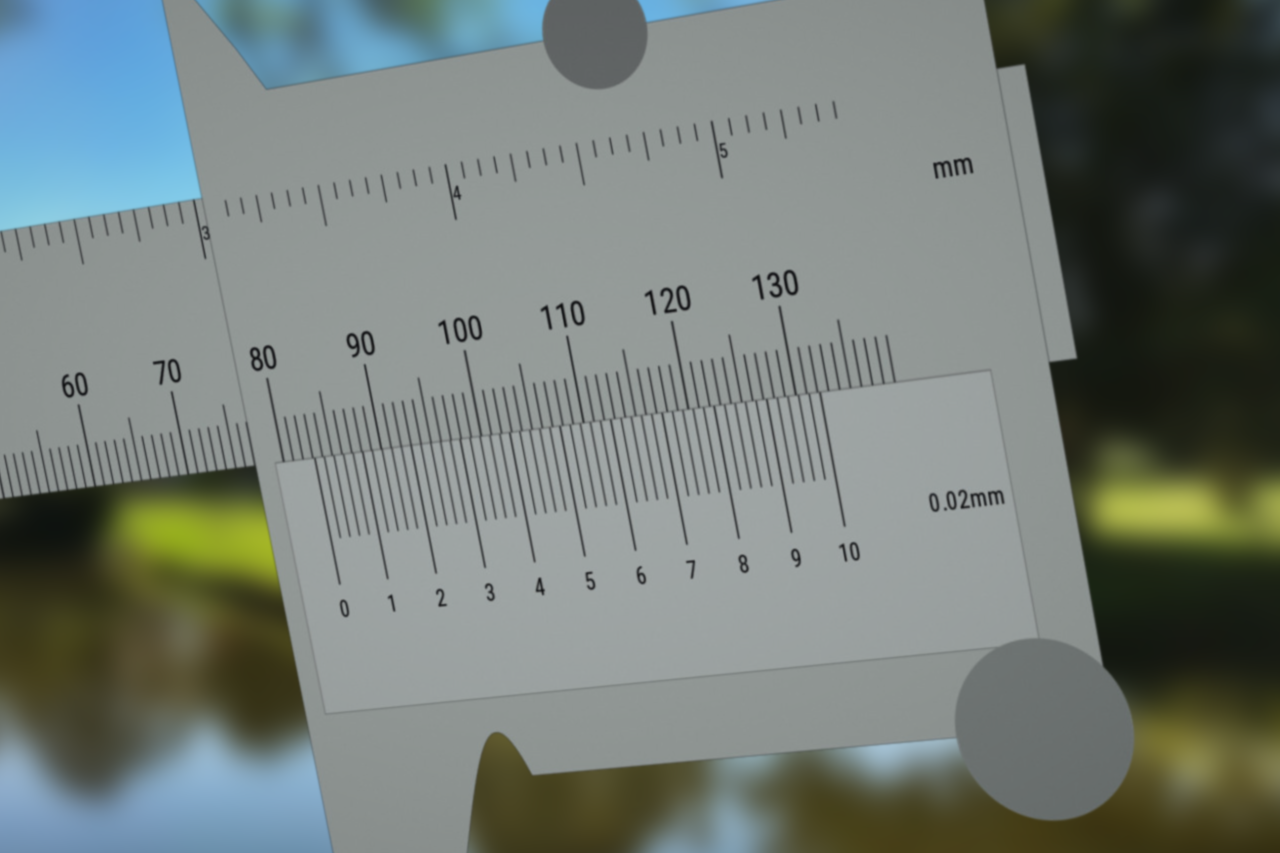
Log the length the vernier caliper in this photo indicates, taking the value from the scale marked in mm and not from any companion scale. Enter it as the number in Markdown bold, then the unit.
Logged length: **83.2** mm
